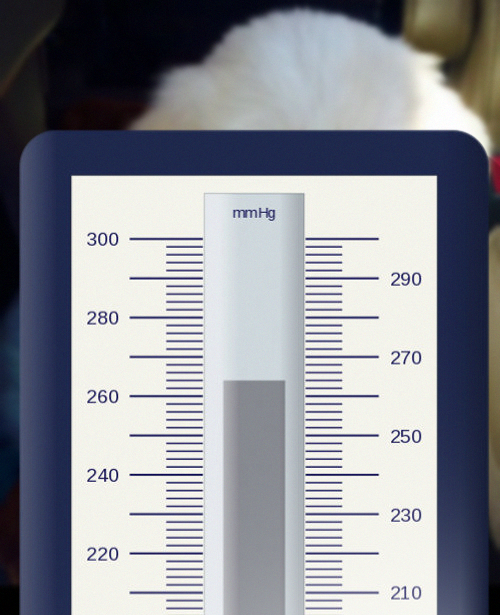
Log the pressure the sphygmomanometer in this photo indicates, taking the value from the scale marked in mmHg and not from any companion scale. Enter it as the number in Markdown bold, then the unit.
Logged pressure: **264** mmHg
